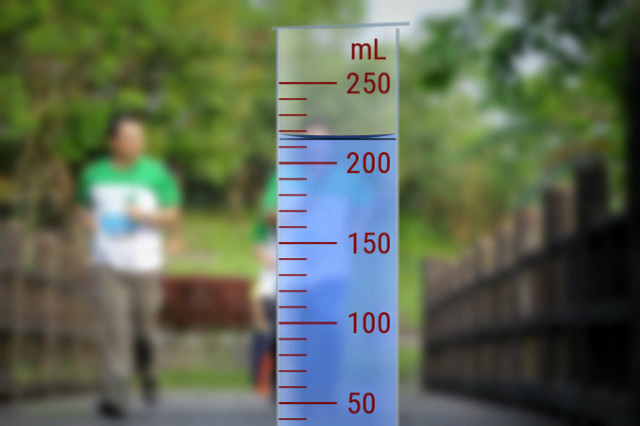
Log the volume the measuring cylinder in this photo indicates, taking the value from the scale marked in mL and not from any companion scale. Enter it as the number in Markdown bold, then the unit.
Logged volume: **215** mL
